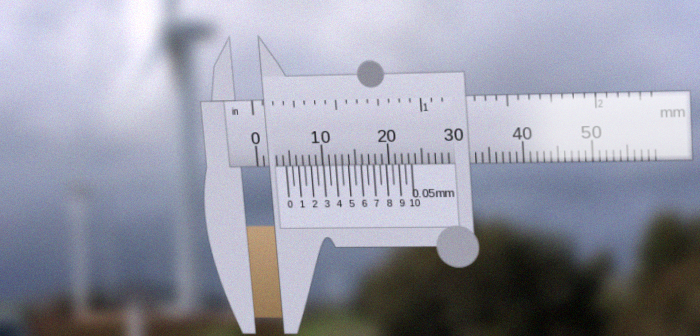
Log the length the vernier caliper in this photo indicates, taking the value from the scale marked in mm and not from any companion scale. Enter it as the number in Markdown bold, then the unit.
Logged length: **4.4** mm
